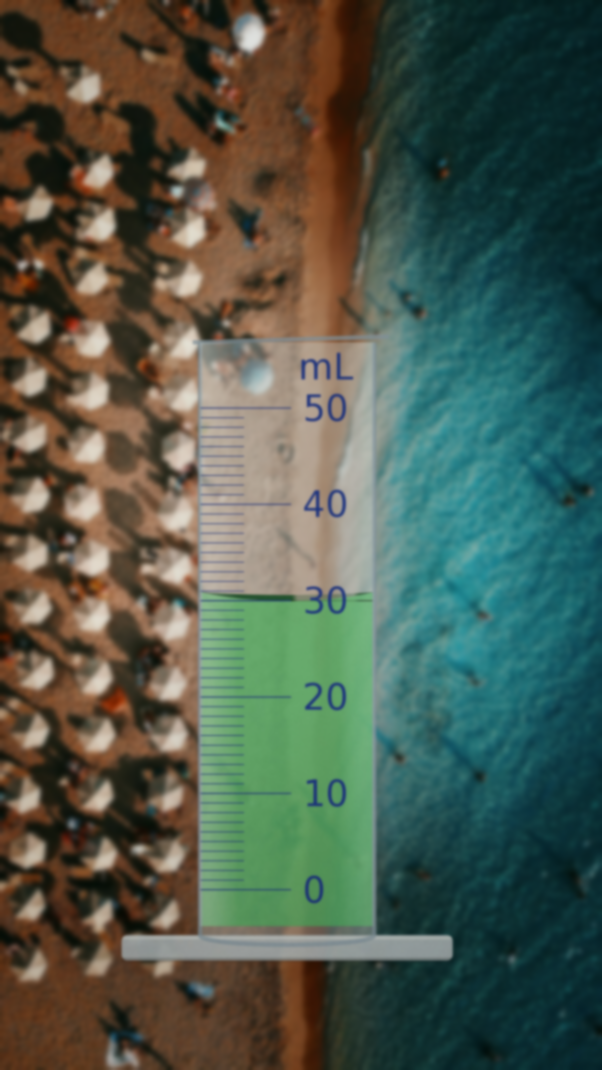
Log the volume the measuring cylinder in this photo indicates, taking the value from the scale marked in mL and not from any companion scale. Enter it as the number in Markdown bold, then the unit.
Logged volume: **30** mL
